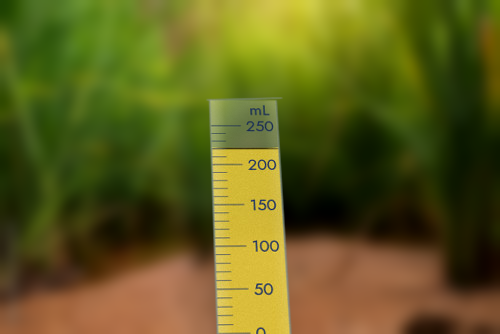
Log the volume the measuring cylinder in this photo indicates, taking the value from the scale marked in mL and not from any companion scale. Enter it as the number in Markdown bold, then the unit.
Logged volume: **220** mL
